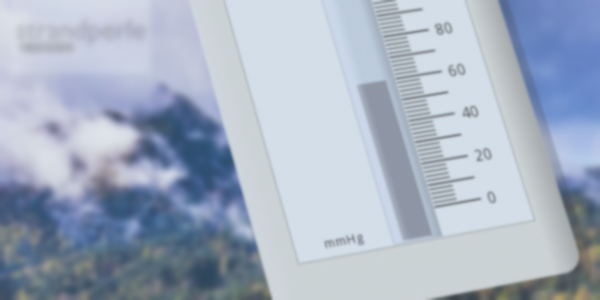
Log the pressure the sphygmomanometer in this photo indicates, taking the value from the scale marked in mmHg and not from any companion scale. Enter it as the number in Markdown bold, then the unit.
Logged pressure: **60** mmHg
